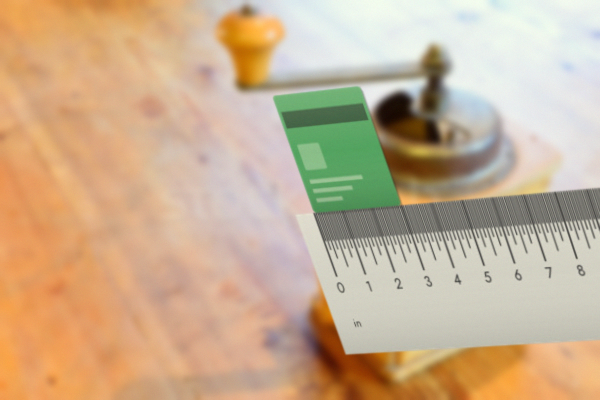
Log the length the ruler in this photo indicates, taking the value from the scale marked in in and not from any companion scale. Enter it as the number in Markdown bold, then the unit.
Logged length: **3** in
